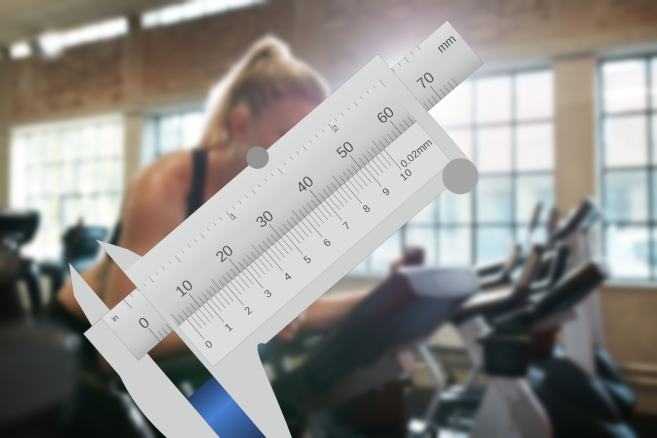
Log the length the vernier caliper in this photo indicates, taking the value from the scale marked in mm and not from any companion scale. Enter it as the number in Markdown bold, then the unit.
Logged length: **6.6** mm
